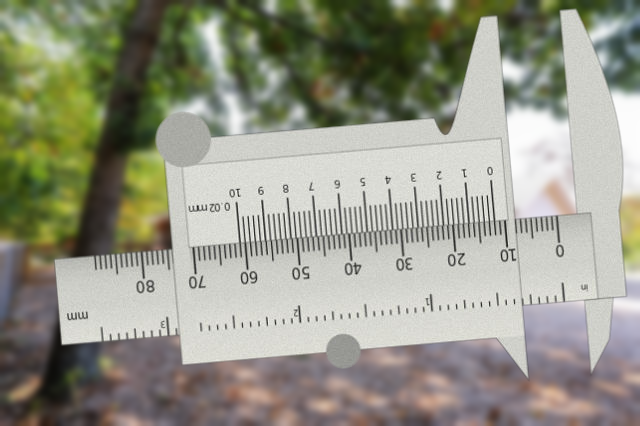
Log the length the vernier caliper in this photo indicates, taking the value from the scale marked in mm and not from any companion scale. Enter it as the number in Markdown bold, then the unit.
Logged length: **12.0** mm
